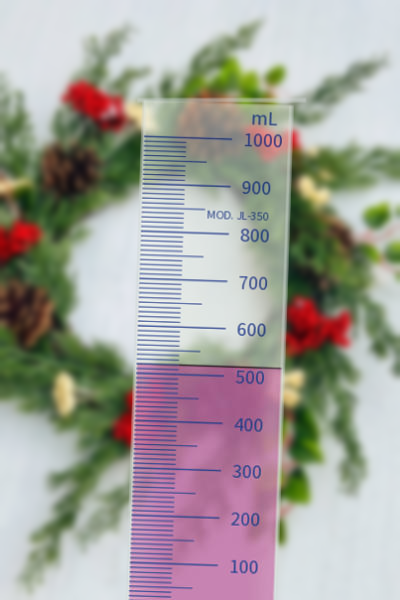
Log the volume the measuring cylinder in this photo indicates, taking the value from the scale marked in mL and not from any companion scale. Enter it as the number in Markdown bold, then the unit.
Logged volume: **520** mL
